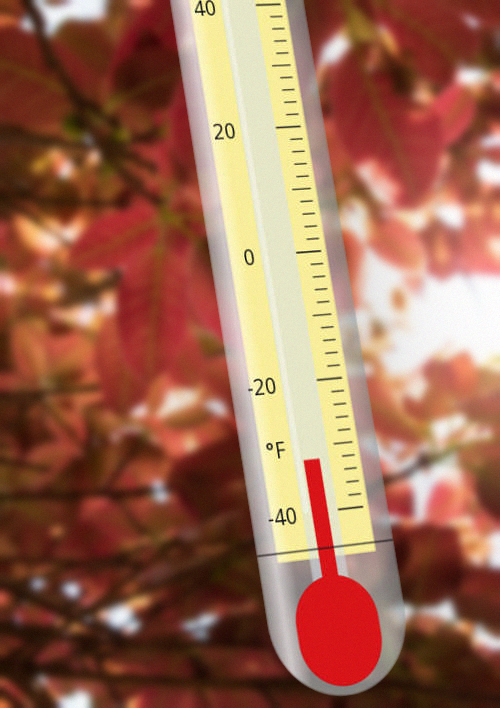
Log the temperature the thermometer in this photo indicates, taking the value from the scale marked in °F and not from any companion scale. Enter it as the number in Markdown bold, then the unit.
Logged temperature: **-32** °F
